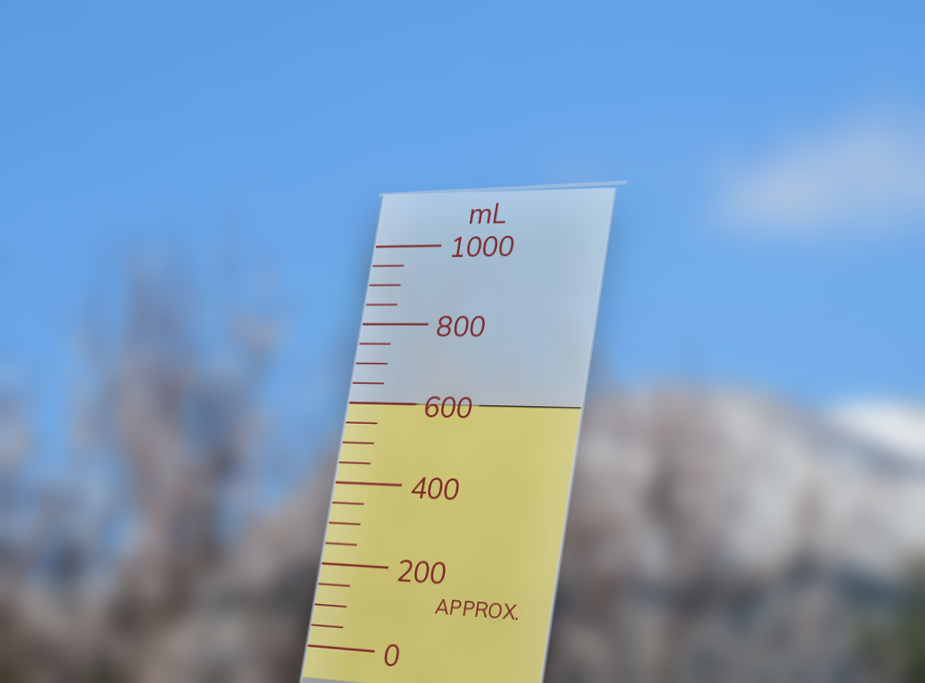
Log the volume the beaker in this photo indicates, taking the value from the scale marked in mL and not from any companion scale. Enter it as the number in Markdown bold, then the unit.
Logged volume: **600** mL
